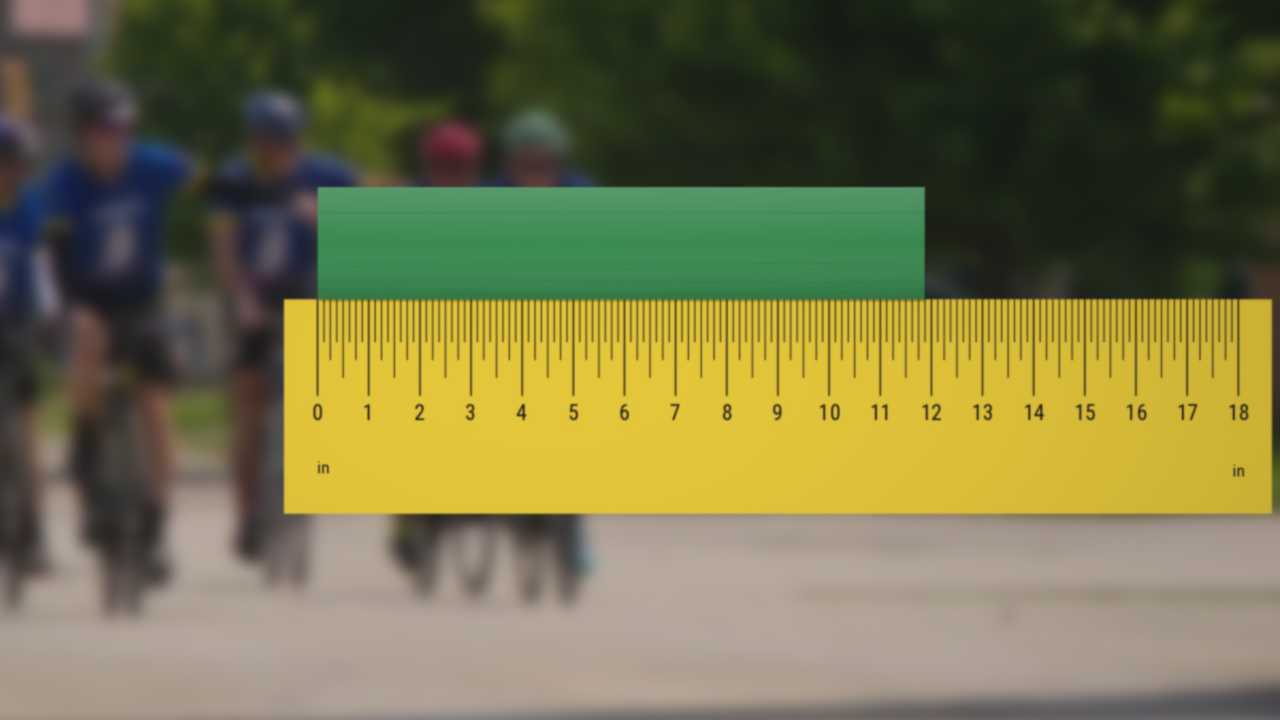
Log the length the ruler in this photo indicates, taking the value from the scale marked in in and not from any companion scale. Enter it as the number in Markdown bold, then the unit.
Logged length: **11.875** in
